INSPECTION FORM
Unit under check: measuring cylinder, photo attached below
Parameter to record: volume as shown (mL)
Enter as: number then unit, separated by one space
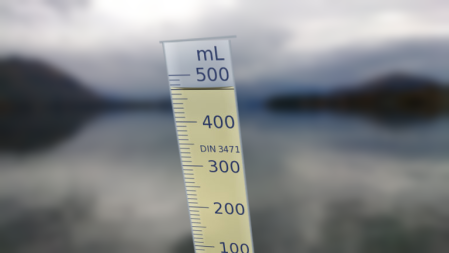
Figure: 470 mL
